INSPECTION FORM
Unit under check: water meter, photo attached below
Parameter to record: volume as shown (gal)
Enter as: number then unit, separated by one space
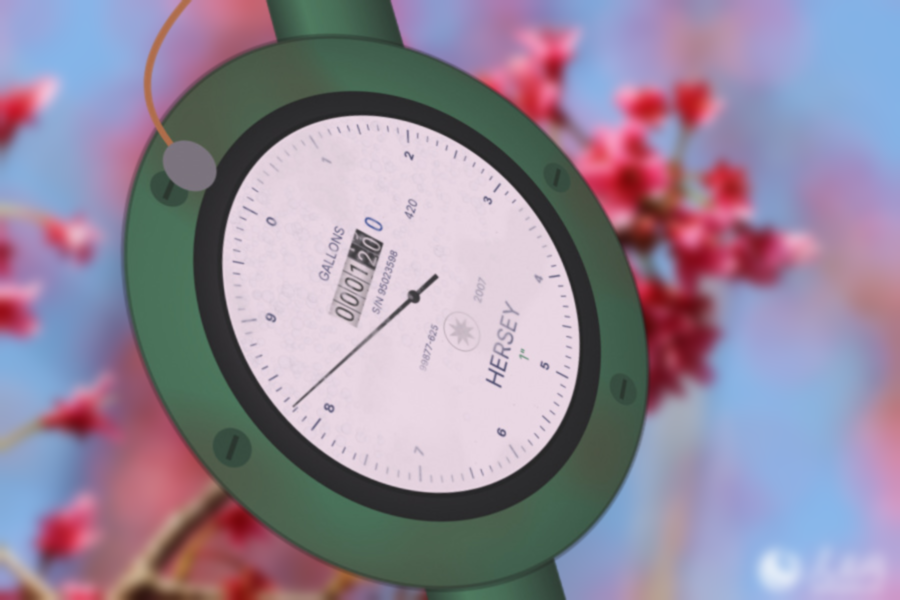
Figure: 1198.2 gal
